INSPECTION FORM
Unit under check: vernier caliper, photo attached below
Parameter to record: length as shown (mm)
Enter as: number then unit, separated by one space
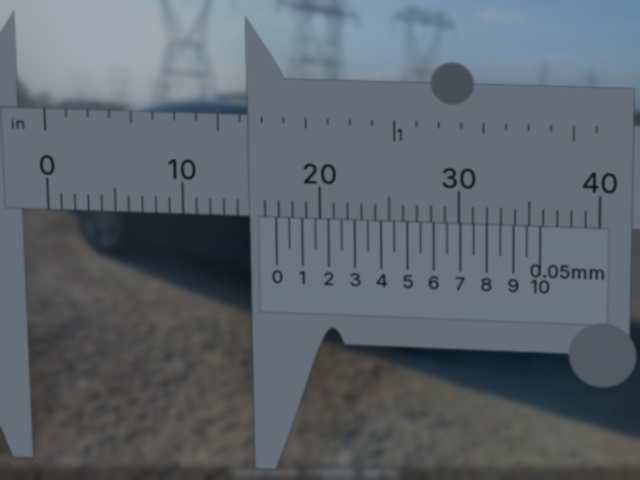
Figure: 16.8 mm
